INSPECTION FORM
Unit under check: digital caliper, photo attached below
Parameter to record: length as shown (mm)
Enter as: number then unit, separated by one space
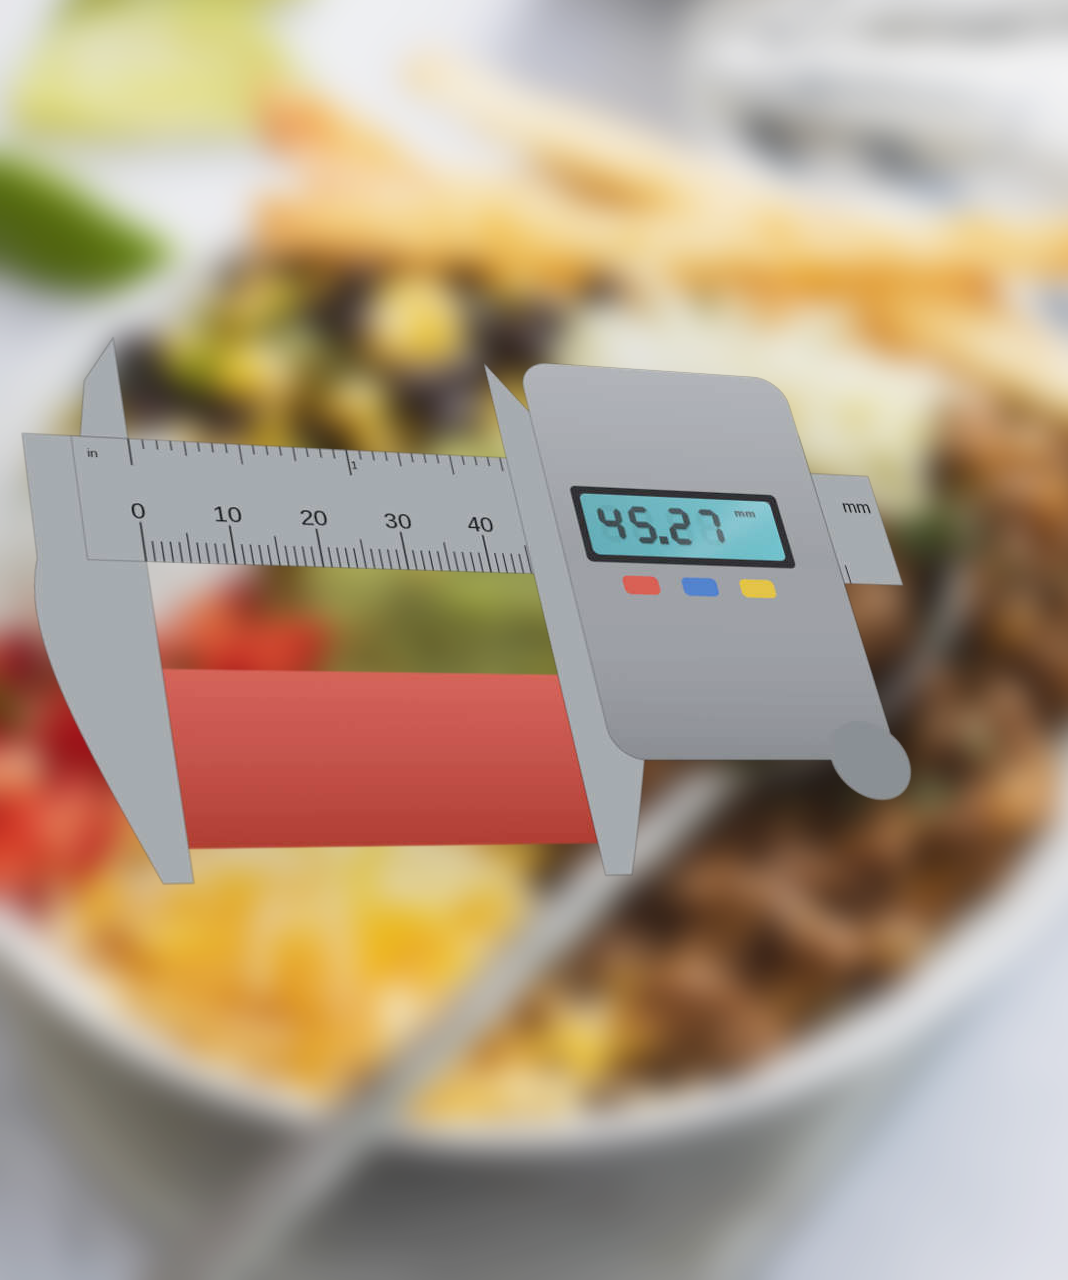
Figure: 45.27 mm
